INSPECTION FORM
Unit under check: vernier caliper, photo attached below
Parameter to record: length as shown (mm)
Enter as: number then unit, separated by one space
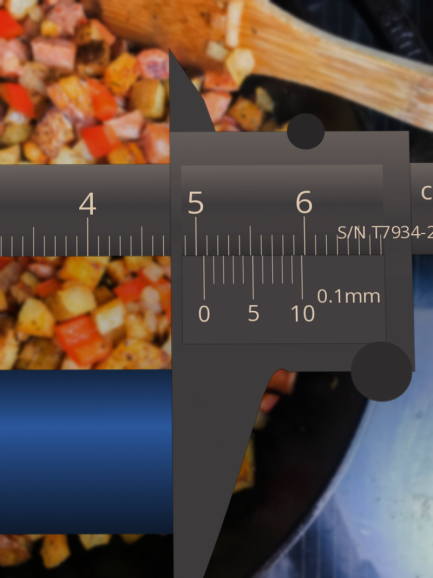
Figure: 50.7 mm
